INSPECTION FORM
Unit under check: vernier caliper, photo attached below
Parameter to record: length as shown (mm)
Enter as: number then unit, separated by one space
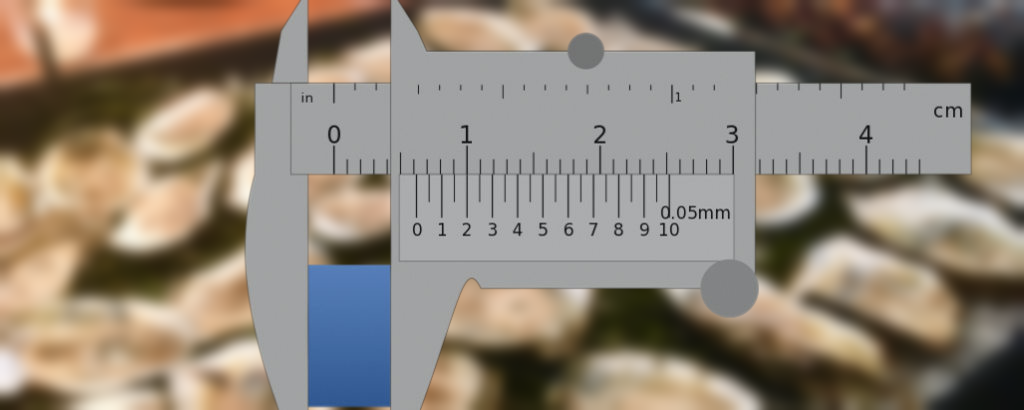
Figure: 6.2 mm
